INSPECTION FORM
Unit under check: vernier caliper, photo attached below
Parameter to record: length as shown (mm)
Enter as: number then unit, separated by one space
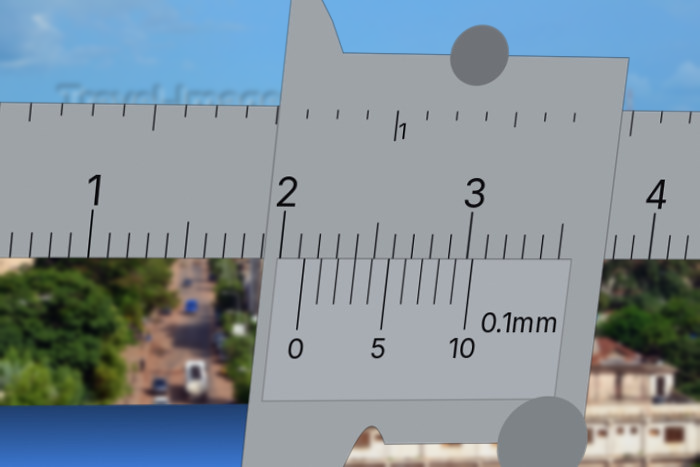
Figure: 21.3 mm
